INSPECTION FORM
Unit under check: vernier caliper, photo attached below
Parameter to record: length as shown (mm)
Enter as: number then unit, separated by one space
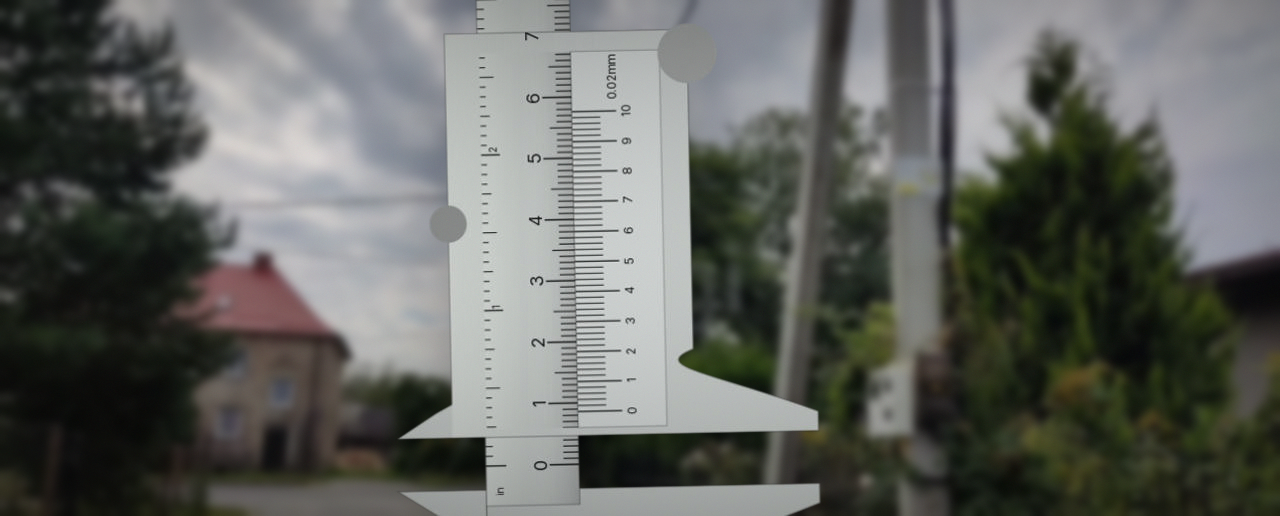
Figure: 8.6 mm
